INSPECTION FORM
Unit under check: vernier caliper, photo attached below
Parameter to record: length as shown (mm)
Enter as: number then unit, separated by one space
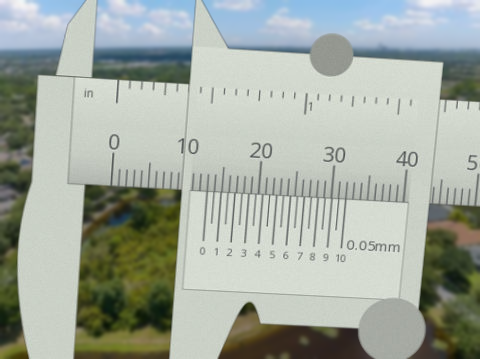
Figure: 13.0 mm
